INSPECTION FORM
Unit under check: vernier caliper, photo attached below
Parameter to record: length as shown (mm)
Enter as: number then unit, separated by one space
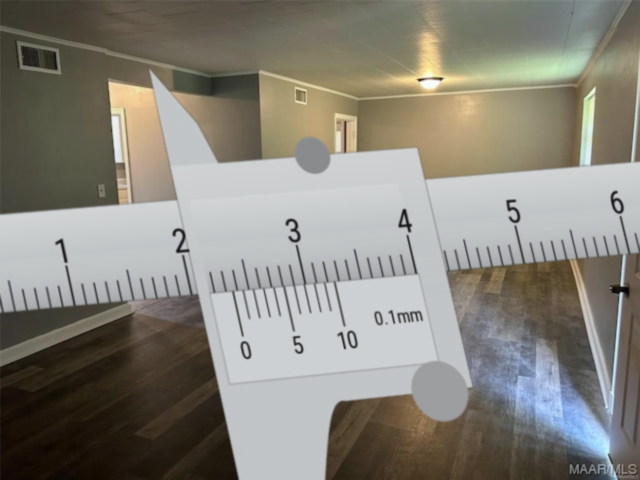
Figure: 23.6 mm
